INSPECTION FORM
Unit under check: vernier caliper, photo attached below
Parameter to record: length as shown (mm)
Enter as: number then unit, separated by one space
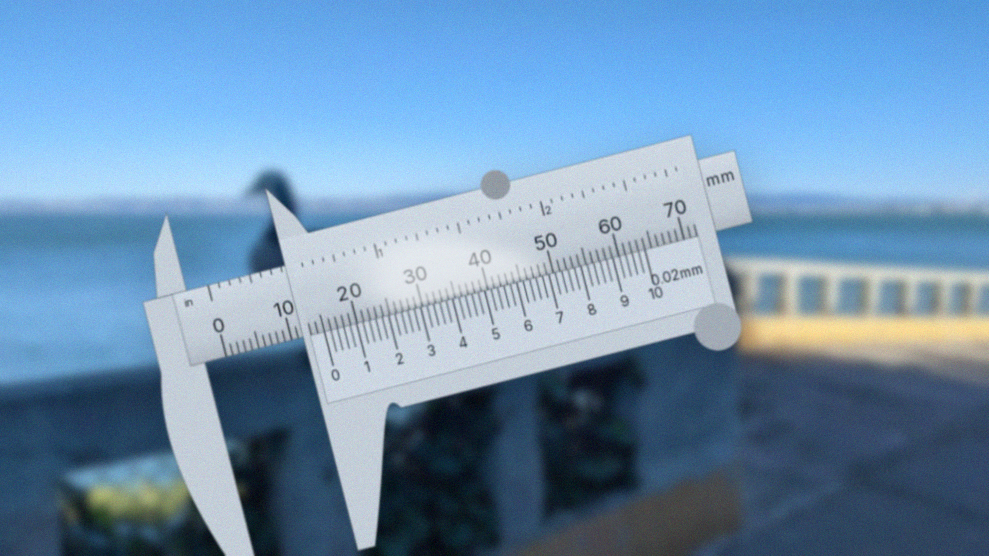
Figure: 15.0 mm
